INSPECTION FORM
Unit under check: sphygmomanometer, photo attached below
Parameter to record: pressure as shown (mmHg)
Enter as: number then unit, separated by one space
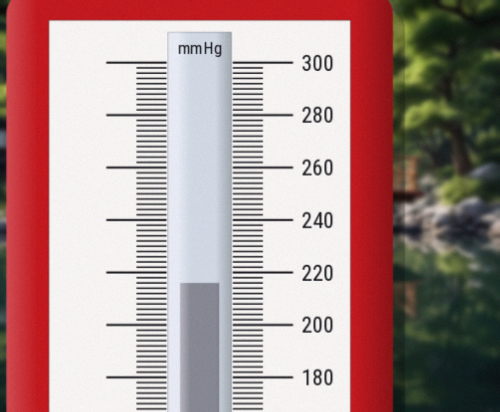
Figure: 216 mmHg
